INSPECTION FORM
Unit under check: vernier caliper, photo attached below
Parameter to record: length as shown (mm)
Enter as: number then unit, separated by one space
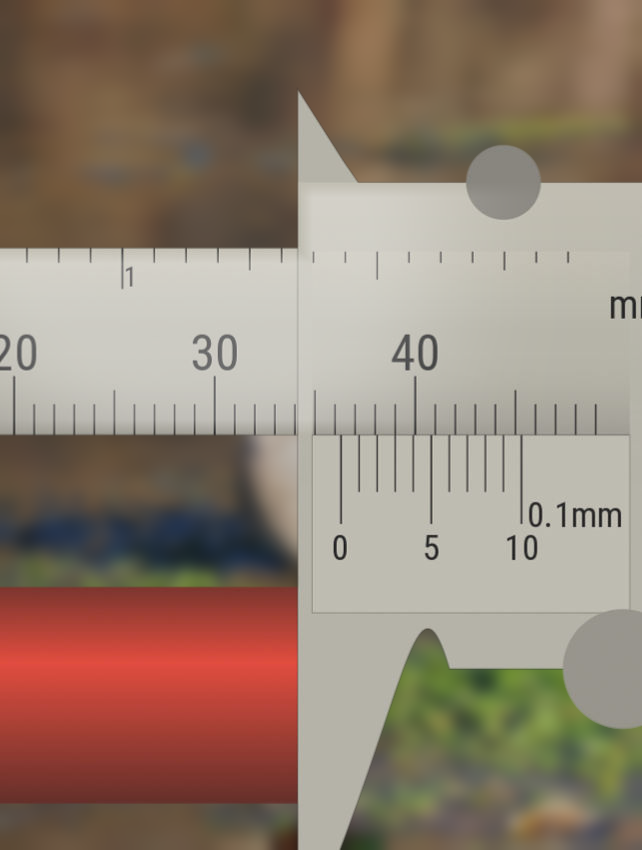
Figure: 36.3 mm
